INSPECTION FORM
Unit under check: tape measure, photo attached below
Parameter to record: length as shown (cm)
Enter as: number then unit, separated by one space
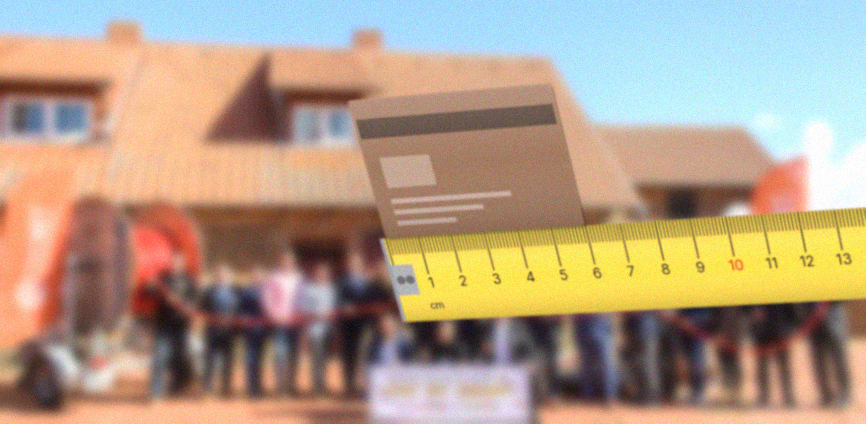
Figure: 6 cm
